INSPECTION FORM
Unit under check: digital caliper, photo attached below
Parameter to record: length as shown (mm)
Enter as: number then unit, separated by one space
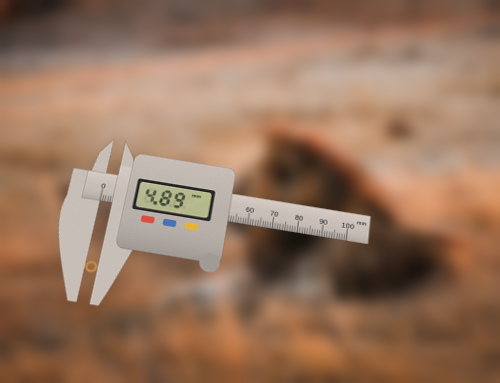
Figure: 4.89 mm
